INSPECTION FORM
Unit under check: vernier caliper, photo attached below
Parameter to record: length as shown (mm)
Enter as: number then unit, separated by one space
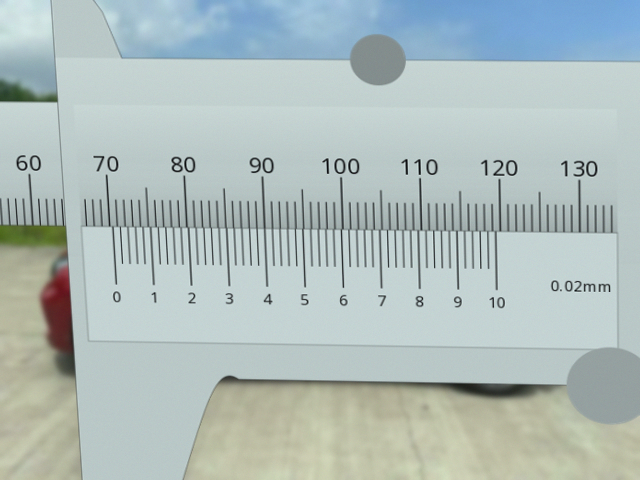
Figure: 70.4 mm
